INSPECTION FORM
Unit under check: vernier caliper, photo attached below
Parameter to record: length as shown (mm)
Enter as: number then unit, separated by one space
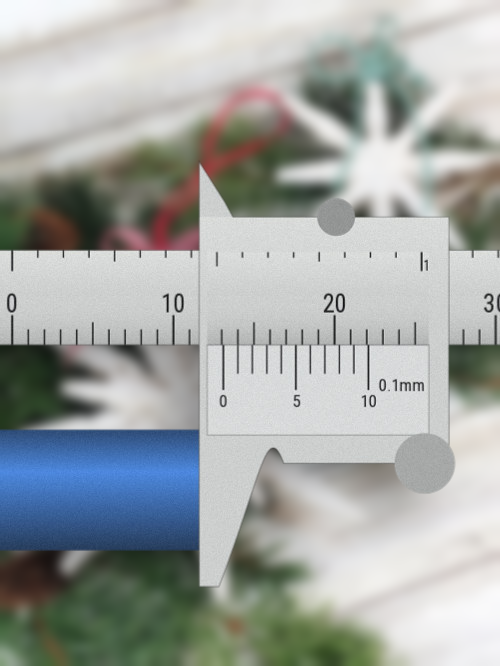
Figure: 13.1 mm
